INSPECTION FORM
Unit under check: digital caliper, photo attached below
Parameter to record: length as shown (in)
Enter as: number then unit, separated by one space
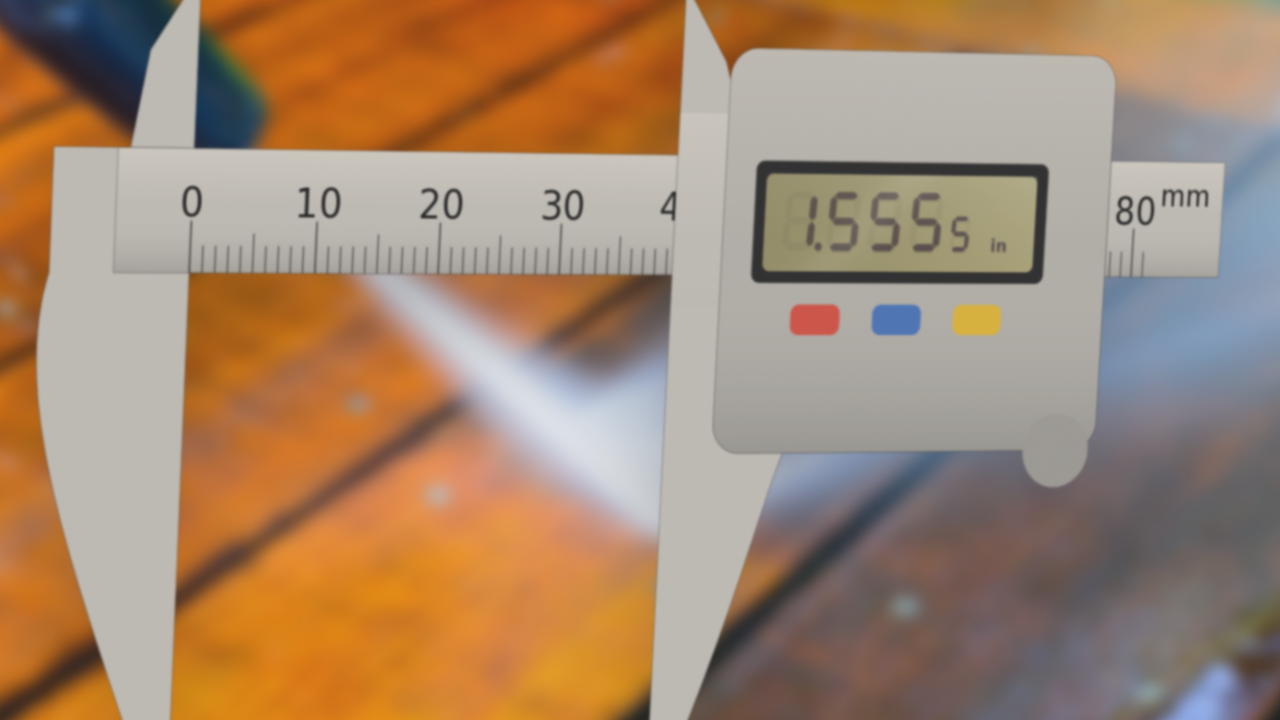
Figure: 1.5555 in
